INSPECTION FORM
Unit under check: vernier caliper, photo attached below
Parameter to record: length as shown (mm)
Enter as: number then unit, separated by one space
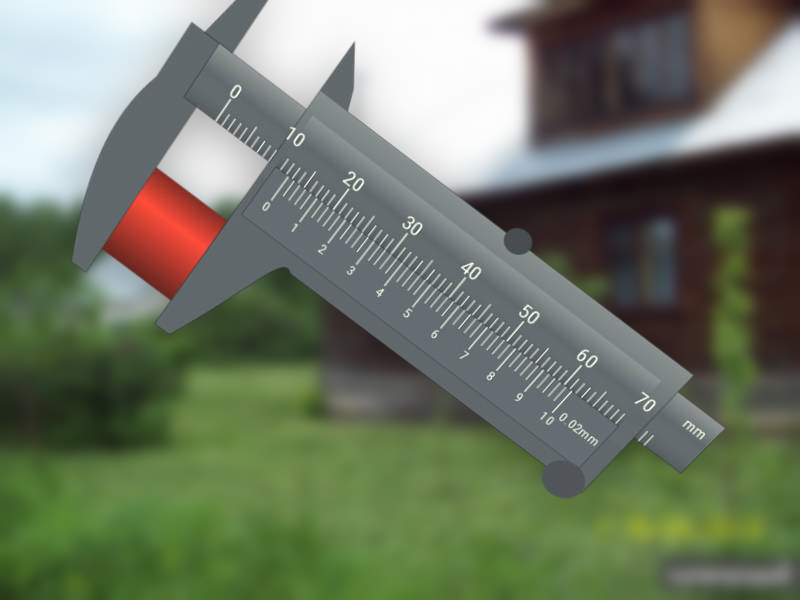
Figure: 12.4 mm
